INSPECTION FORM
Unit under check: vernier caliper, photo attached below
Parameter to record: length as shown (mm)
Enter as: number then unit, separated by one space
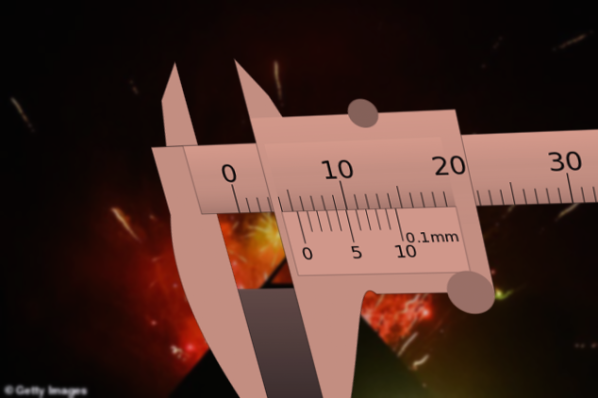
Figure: 5.4 mm
